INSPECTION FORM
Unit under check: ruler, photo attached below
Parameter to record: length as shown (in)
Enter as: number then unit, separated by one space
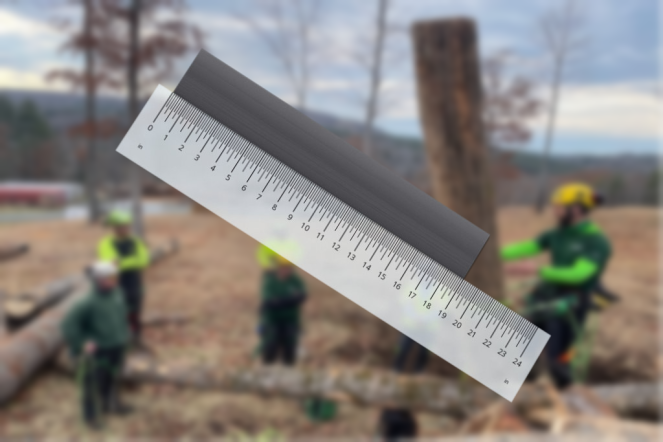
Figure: 19 in
